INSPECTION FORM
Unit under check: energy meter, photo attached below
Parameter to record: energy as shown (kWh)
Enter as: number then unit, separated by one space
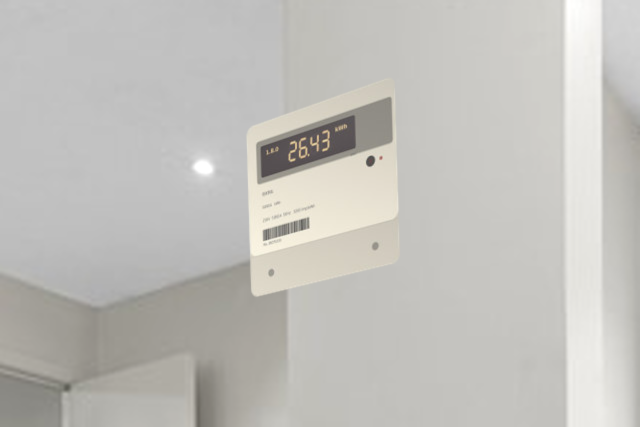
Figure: 26.43 kWh
